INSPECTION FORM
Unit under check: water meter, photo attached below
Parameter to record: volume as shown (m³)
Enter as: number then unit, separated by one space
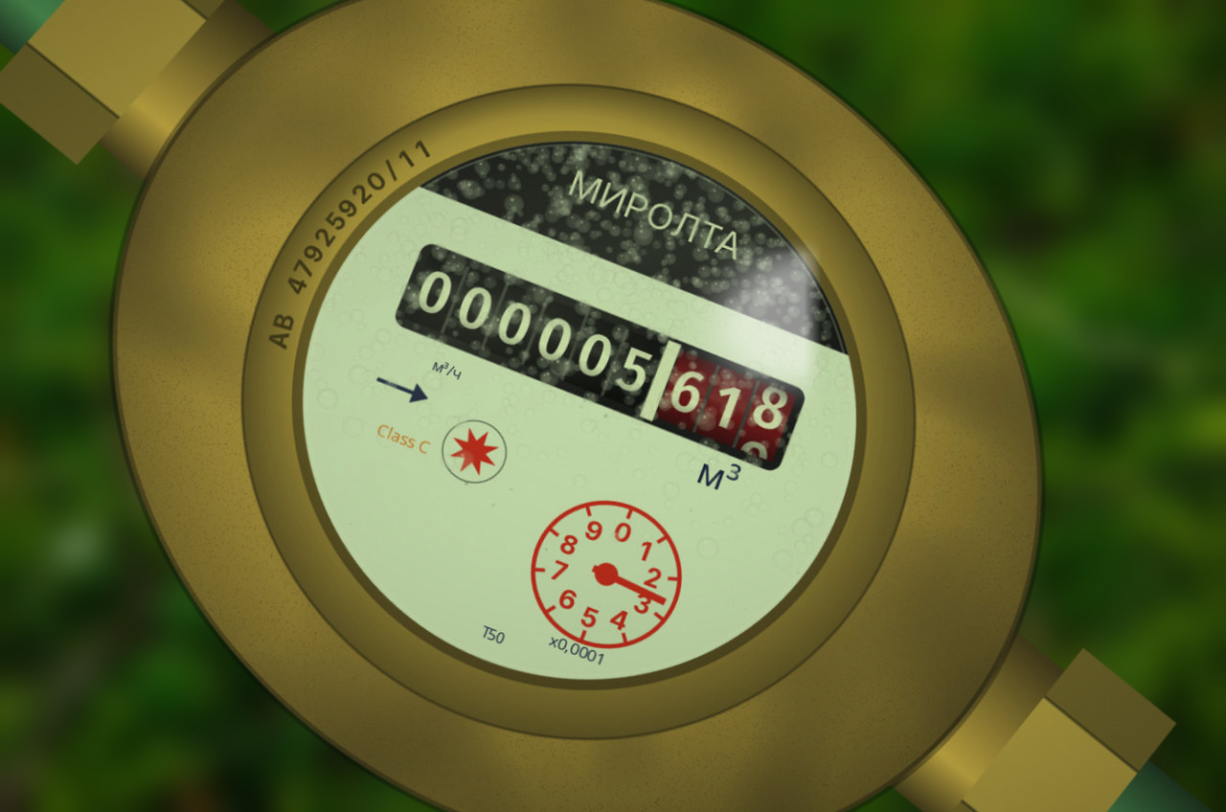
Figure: 5.6182 m³
